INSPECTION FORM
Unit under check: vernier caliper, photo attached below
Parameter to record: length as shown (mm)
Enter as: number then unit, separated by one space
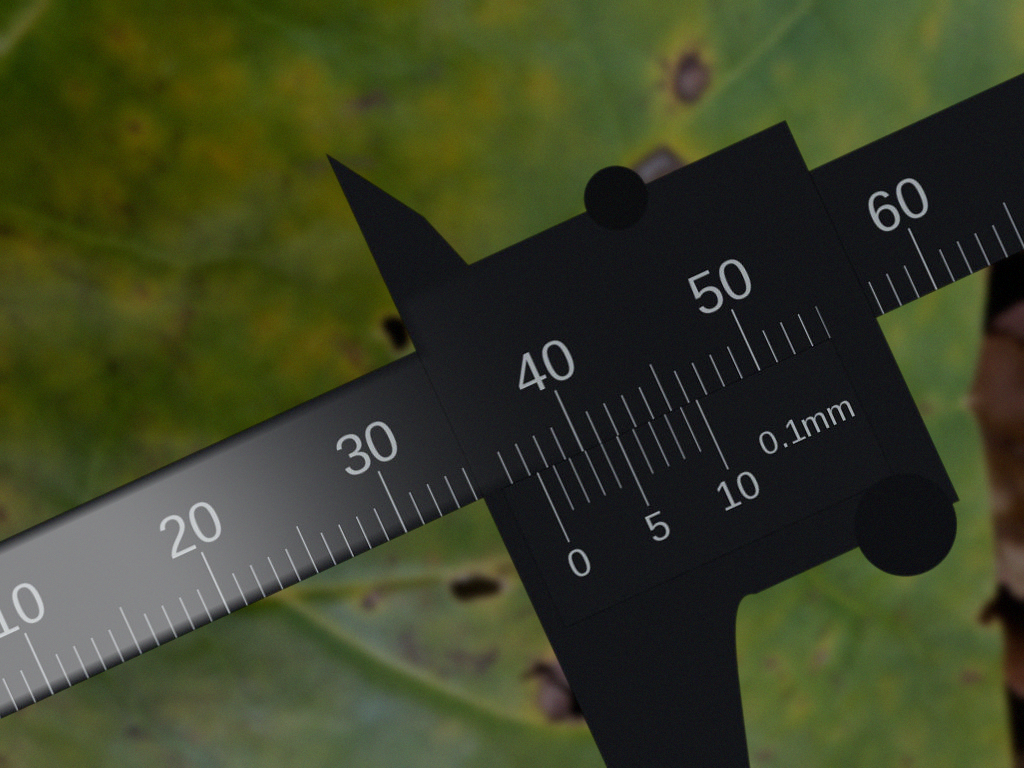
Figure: 37.4 mm
